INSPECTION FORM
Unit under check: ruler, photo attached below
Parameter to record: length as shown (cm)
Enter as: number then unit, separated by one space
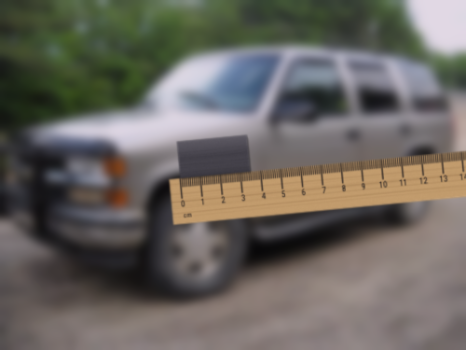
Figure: 3.5 cm
